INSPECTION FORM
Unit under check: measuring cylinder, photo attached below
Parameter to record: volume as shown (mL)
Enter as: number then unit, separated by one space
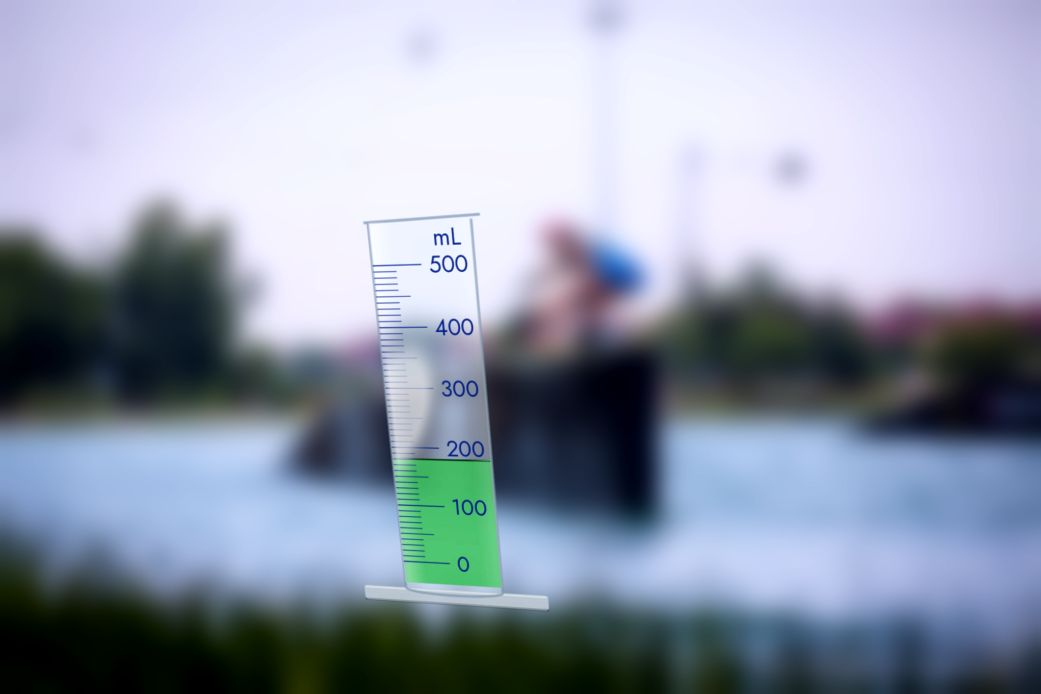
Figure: 180 mL
